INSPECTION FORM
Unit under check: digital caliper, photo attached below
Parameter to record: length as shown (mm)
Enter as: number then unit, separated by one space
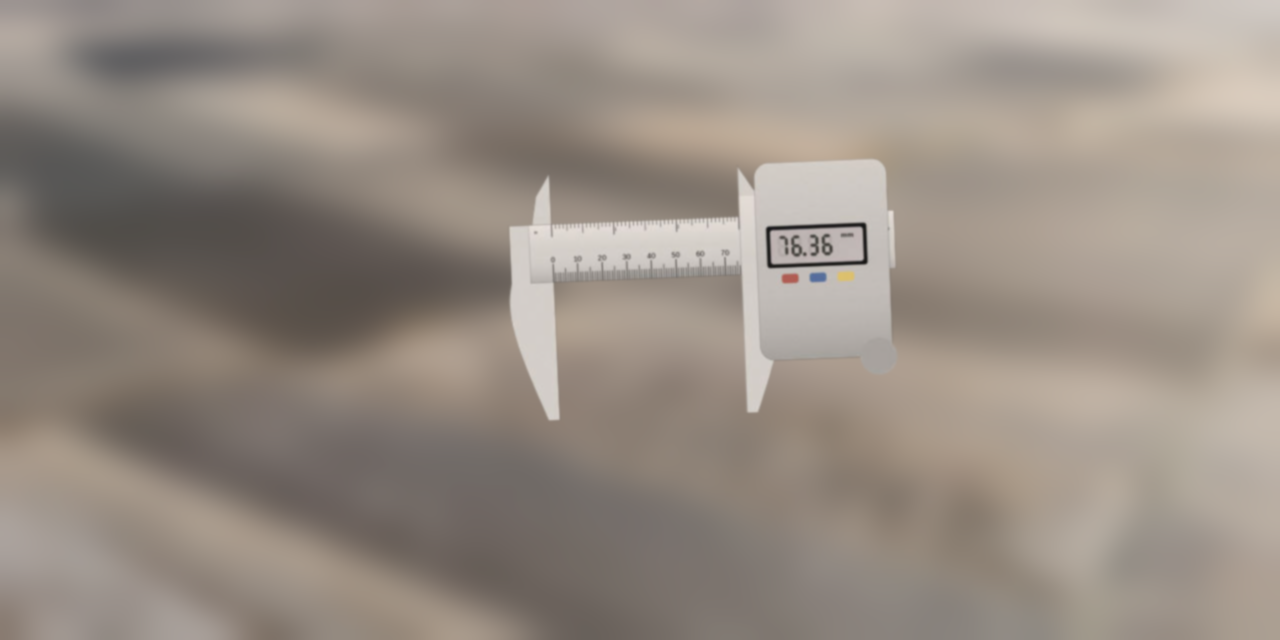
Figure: 76.36 mm
